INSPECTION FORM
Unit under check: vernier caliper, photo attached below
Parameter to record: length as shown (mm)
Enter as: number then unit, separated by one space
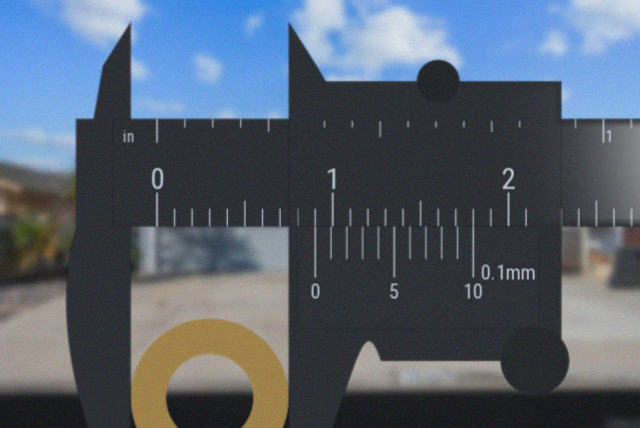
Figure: 9.0 mm
